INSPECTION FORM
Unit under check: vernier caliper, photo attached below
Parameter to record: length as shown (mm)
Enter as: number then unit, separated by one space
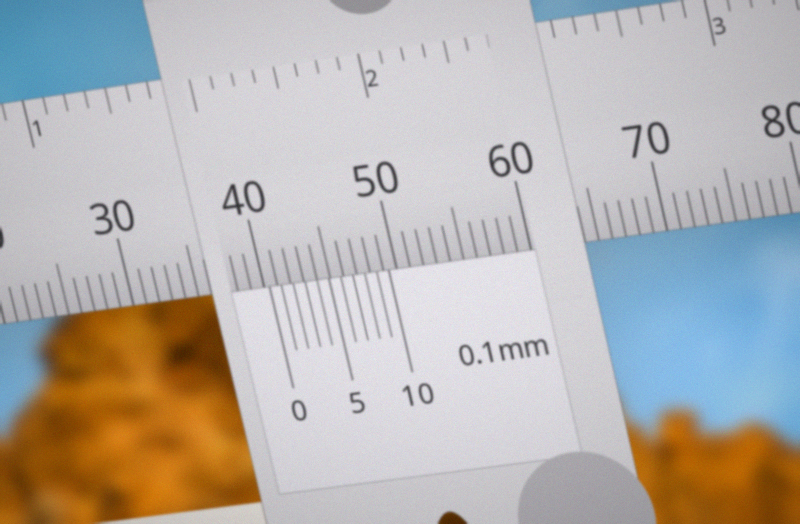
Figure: 40.4 mm
